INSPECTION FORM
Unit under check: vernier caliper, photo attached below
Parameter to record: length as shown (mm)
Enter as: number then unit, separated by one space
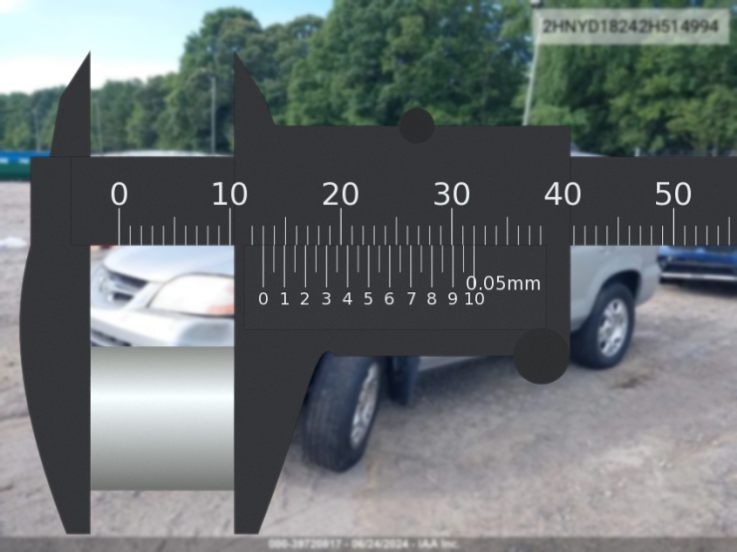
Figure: 13.0 mm
